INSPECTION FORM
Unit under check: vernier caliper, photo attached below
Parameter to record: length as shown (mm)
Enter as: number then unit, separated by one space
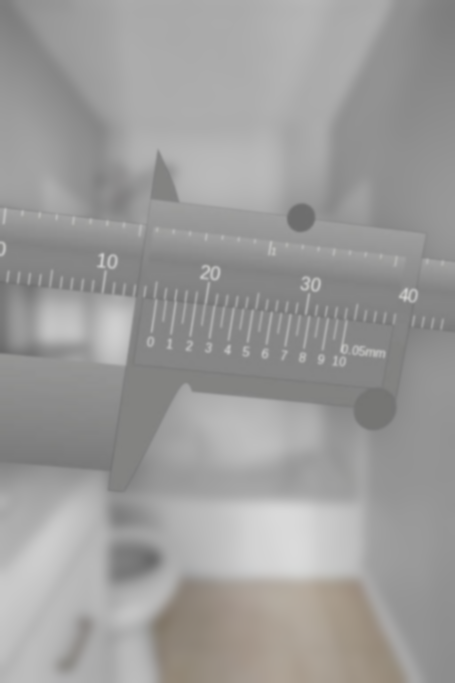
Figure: 15.2 mm
